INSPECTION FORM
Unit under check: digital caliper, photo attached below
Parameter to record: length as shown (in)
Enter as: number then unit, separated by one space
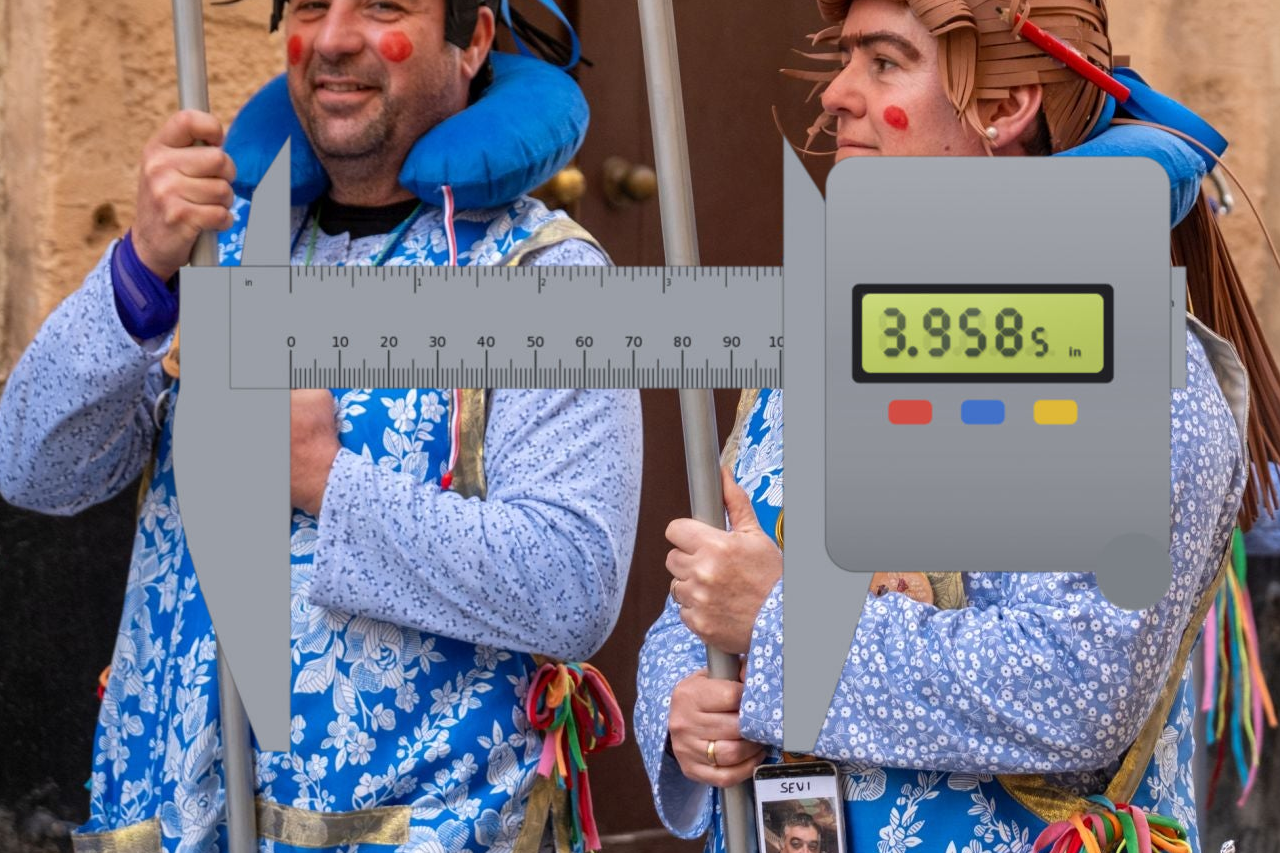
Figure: 3.9585 in
